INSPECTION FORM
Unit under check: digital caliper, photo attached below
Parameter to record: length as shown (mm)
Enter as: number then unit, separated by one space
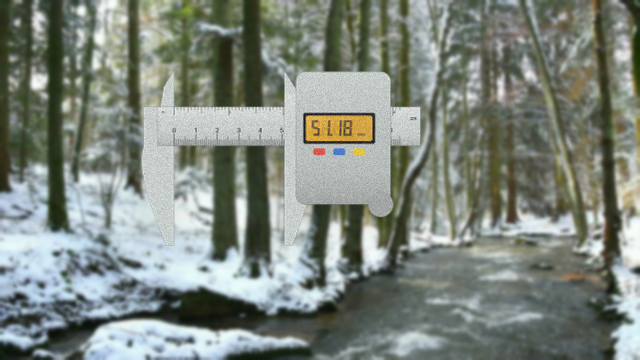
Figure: 51.18 mm
